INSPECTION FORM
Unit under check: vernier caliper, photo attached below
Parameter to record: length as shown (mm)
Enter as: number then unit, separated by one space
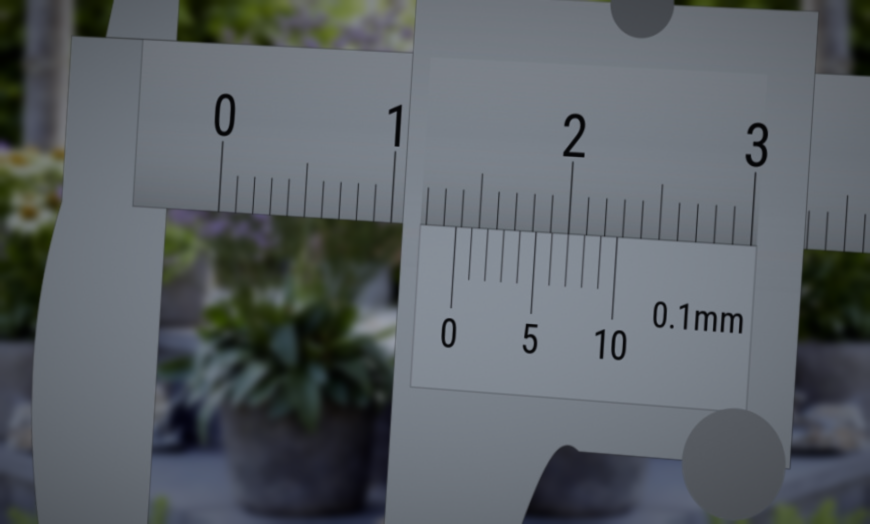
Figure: 13.7 mm
